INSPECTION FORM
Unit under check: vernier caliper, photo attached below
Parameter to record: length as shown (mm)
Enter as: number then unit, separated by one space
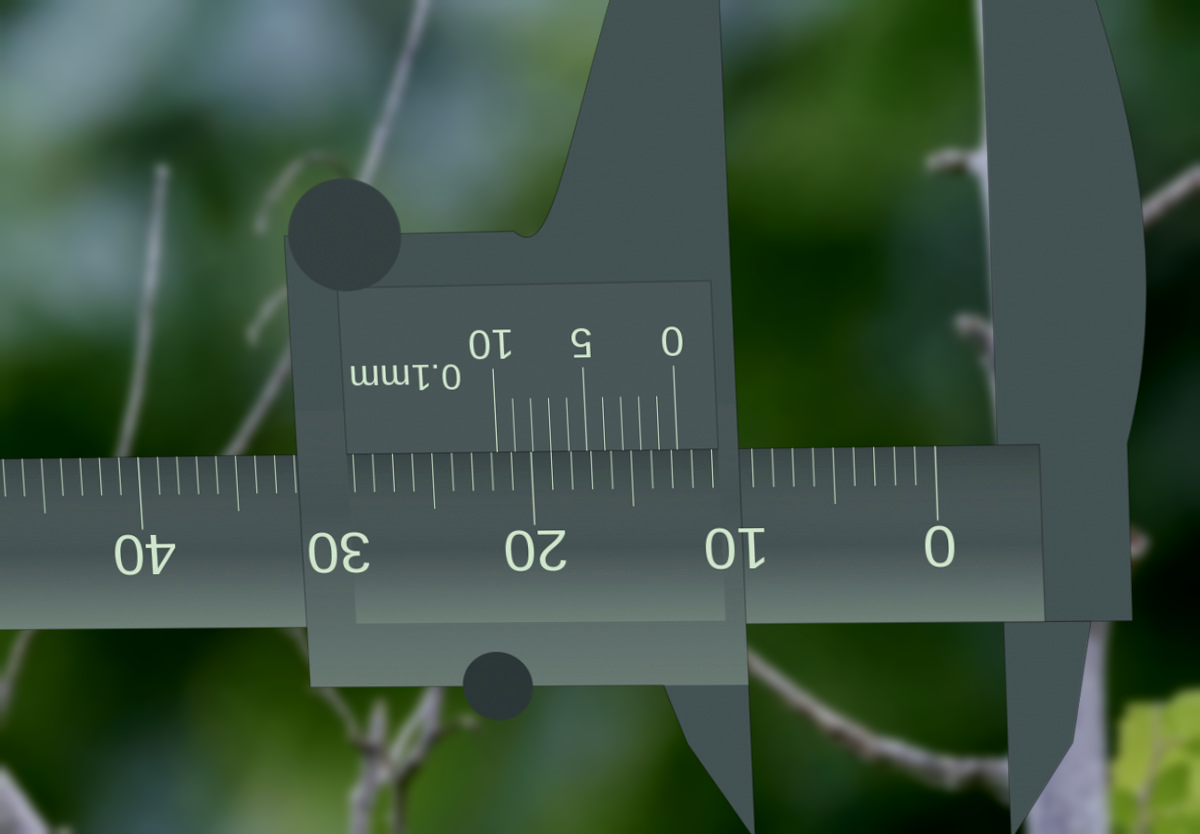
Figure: 12.7 mm
